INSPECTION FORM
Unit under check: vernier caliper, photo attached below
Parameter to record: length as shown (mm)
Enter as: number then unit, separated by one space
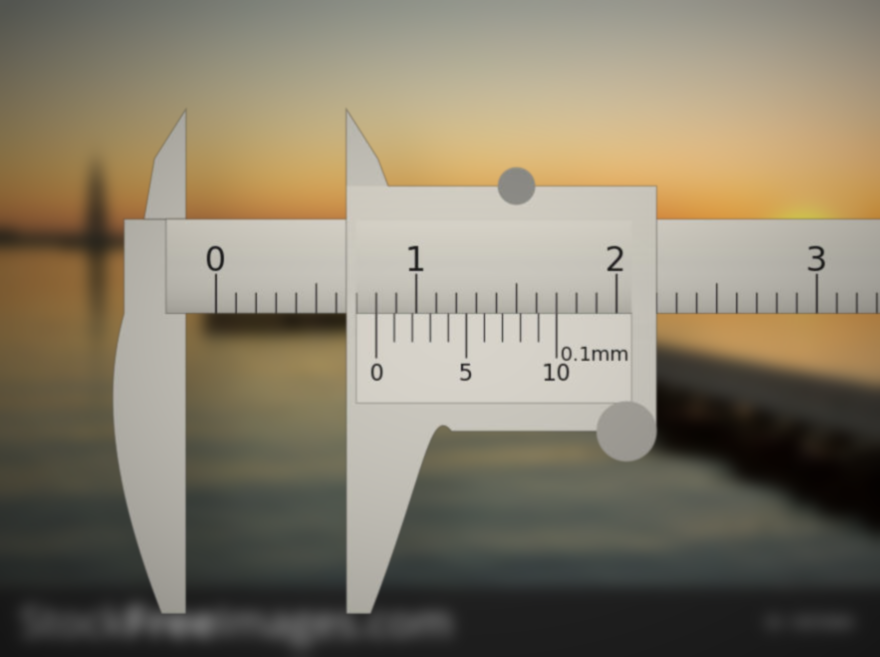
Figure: 8.0 mm
